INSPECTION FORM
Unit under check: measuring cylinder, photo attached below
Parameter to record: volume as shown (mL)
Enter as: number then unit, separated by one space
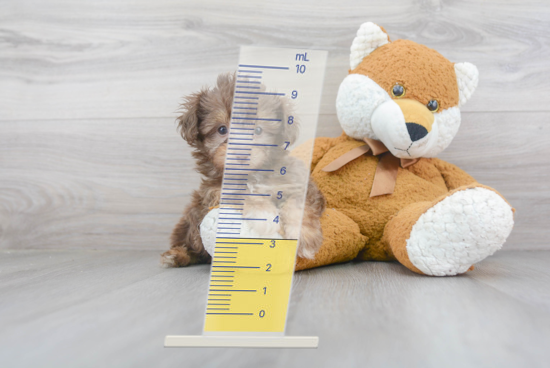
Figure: 3.2 mL
